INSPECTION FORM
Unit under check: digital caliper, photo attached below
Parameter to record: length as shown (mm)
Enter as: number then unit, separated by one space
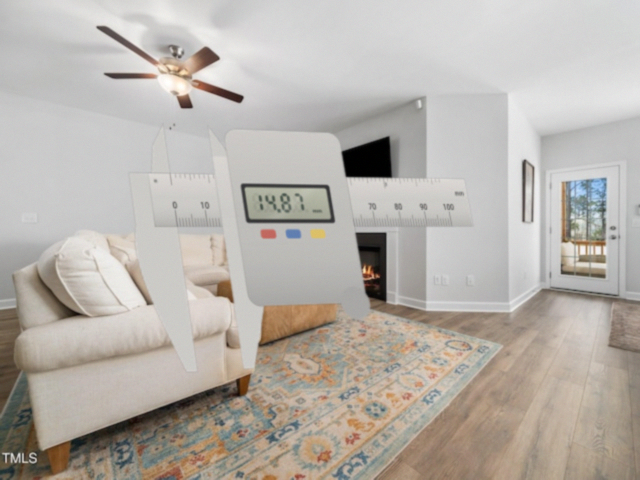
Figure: 14.87 mm
